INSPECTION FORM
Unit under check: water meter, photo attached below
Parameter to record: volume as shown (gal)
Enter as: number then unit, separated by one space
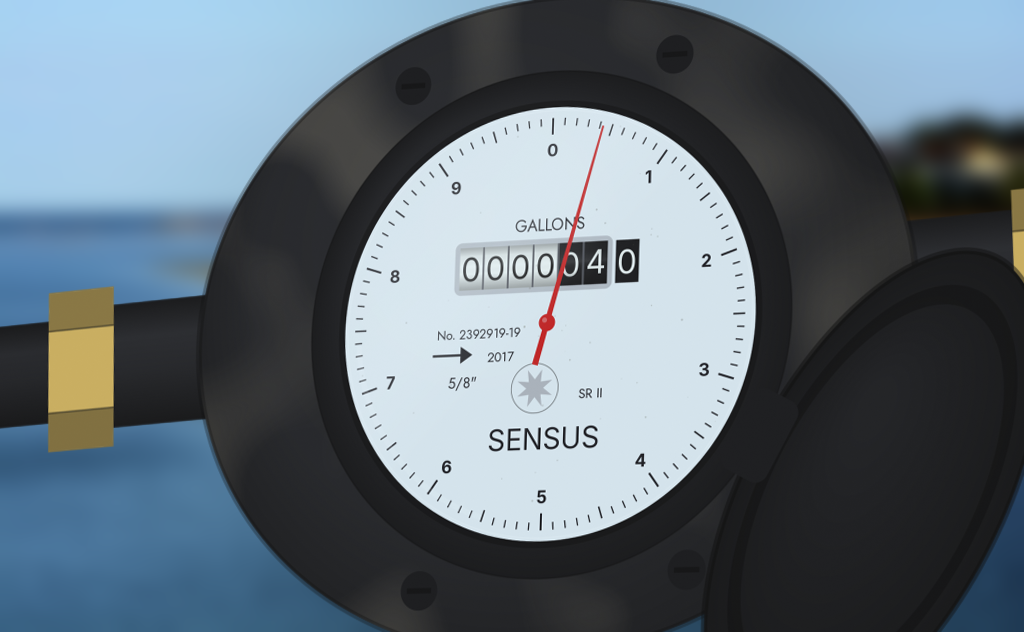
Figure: 40.4 gal
